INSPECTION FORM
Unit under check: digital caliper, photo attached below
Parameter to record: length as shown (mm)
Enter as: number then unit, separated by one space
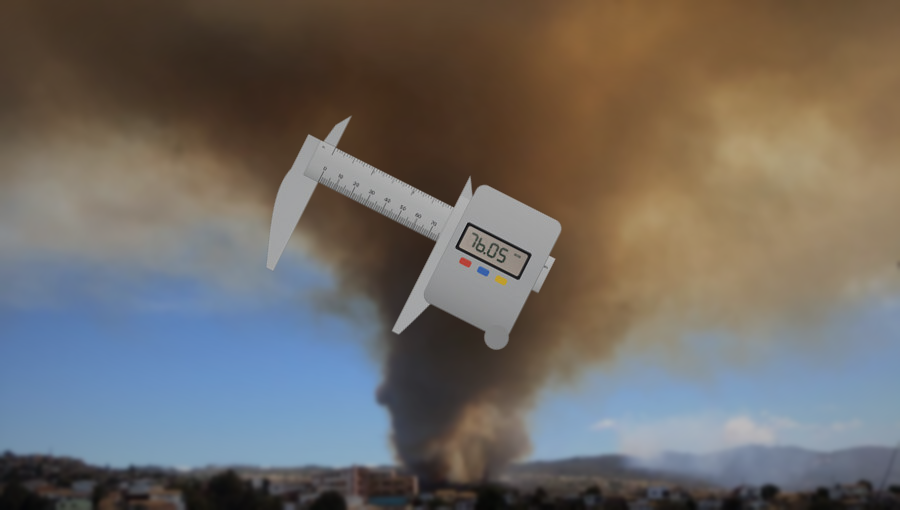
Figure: 76.05 mm
